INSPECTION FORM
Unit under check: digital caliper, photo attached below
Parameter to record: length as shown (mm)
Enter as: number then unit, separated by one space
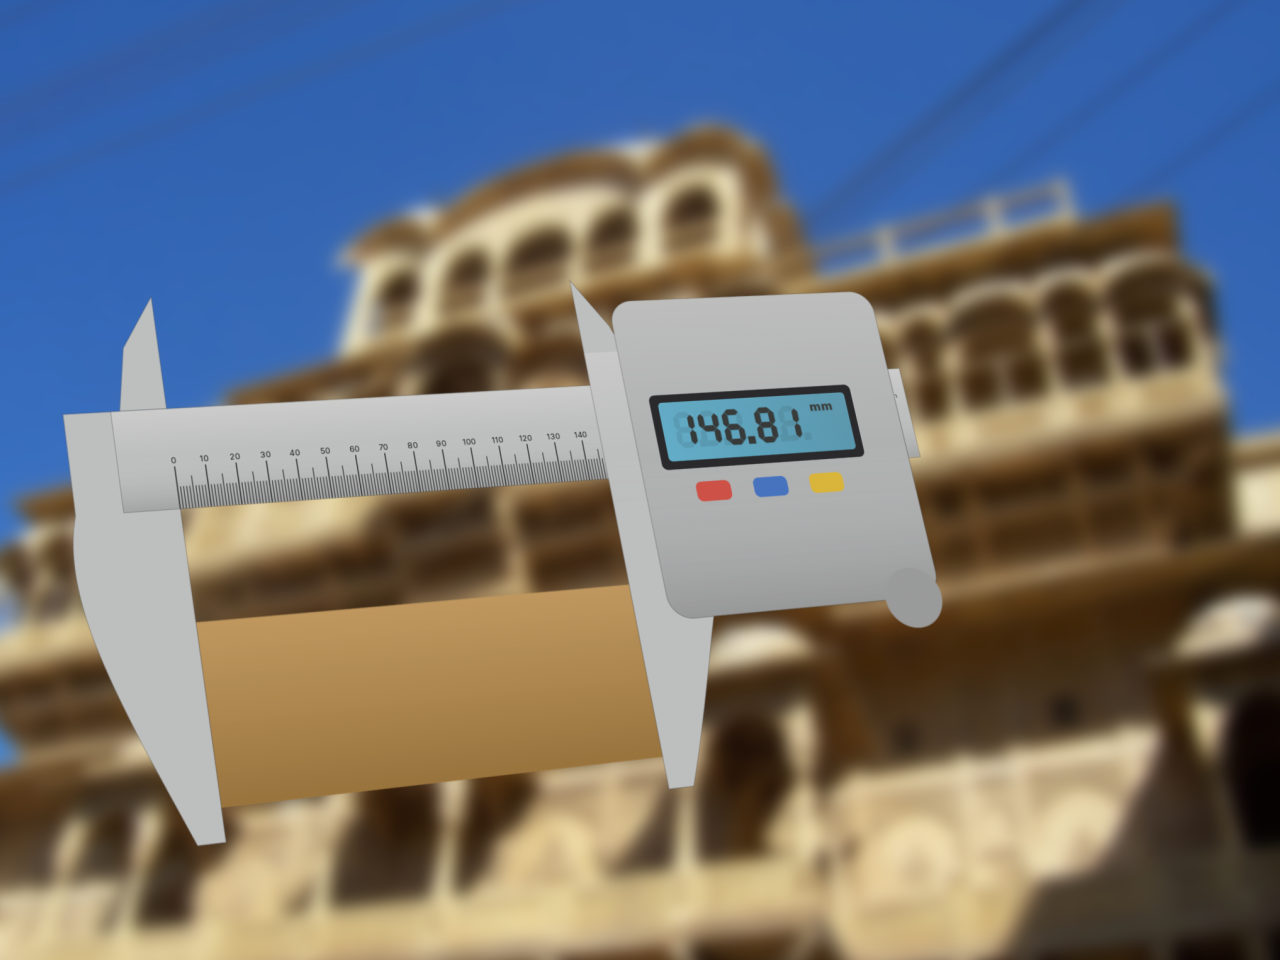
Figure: 146.81 mm
